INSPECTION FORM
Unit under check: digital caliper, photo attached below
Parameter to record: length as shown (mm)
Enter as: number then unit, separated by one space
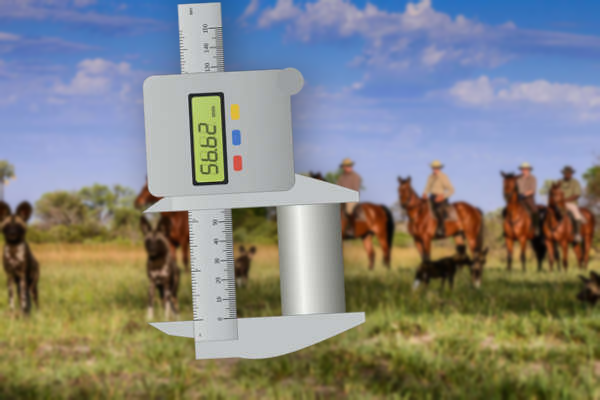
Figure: 56.62 mm
